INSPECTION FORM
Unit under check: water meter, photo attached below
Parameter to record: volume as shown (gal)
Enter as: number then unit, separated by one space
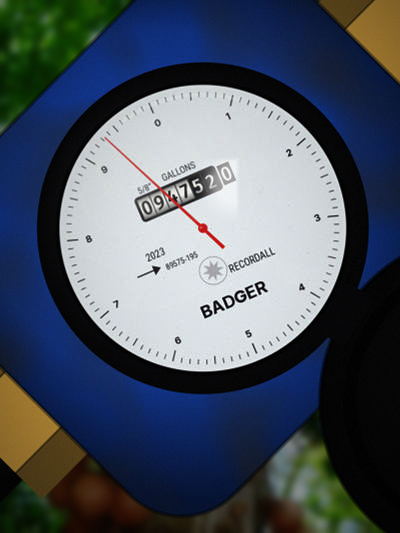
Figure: 947519.3 gal
